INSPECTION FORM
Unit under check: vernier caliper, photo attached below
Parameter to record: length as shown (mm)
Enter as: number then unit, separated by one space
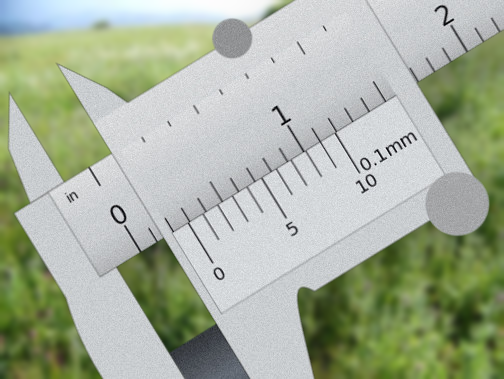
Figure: 2.9 mm
